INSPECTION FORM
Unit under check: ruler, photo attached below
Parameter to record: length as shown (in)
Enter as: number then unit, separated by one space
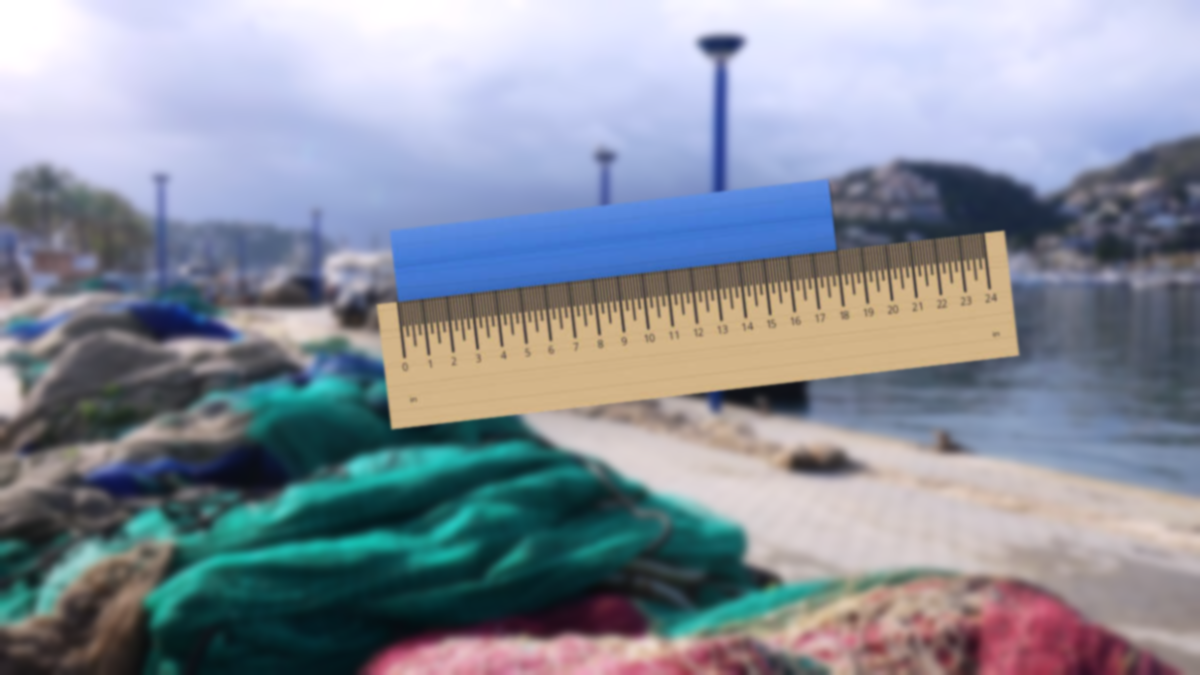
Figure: 18 in
